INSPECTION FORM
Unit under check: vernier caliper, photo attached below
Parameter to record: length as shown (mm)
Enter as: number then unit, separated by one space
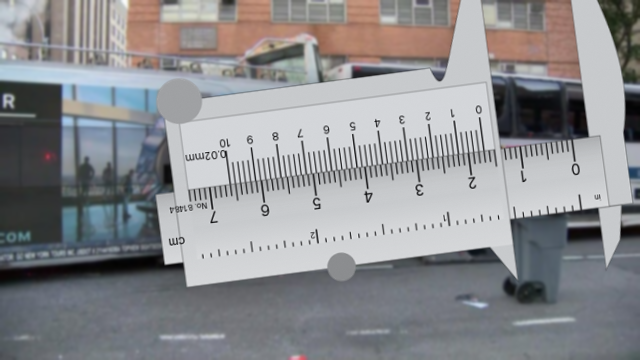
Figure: 17.0 mm
